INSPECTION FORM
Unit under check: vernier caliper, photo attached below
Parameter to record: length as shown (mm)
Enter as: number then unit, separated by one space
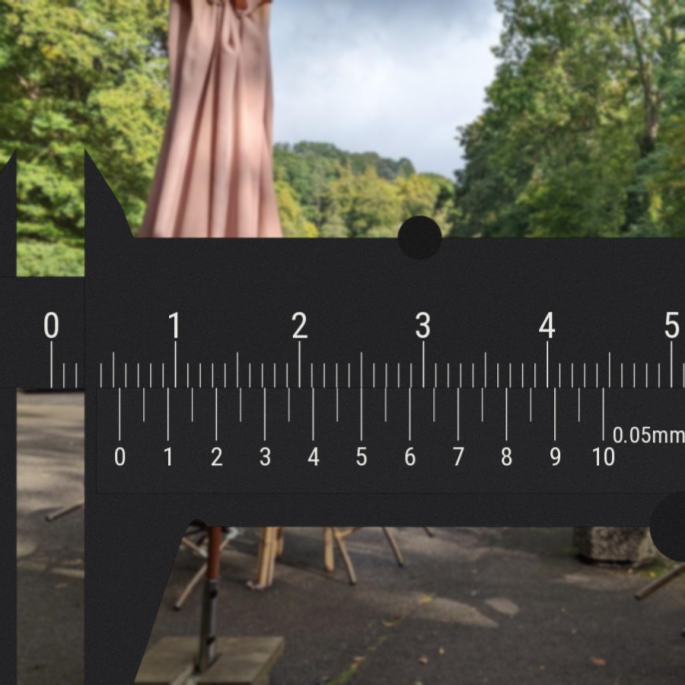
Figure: 5.5 mm
